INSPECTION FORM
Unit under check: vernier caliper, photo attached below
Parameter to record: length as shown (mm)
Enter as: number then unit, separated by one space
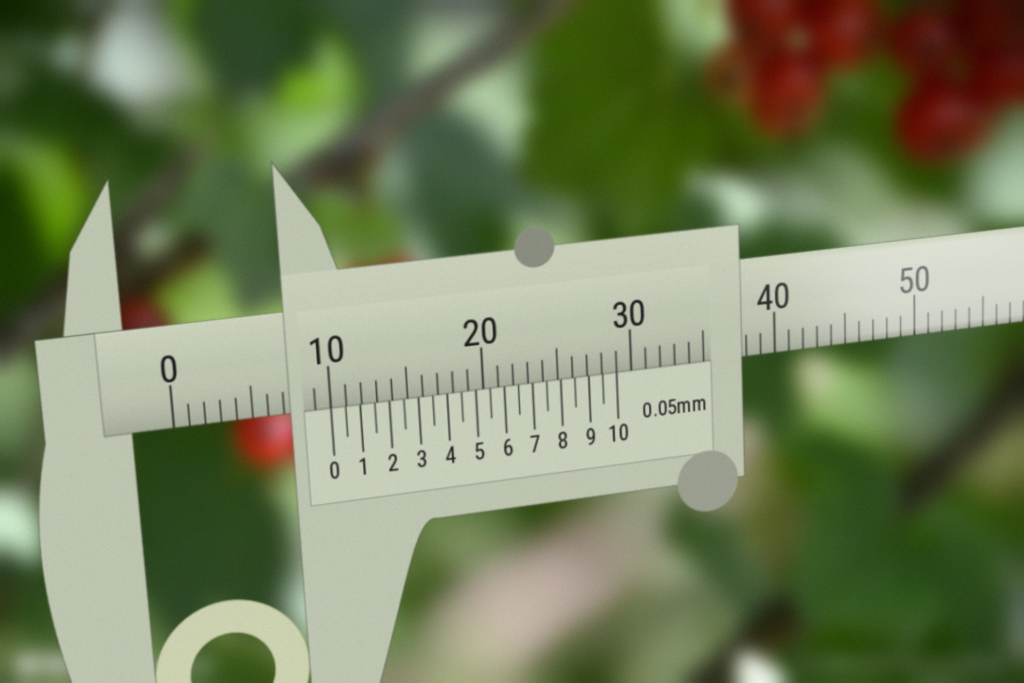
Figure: 10.0 mm
